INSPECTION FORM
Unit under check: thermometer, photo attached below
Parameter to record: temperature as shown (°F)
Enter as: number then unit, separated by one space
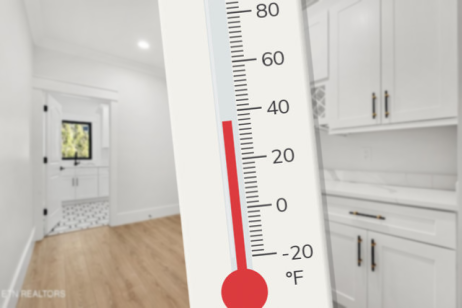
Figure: 36 °F
